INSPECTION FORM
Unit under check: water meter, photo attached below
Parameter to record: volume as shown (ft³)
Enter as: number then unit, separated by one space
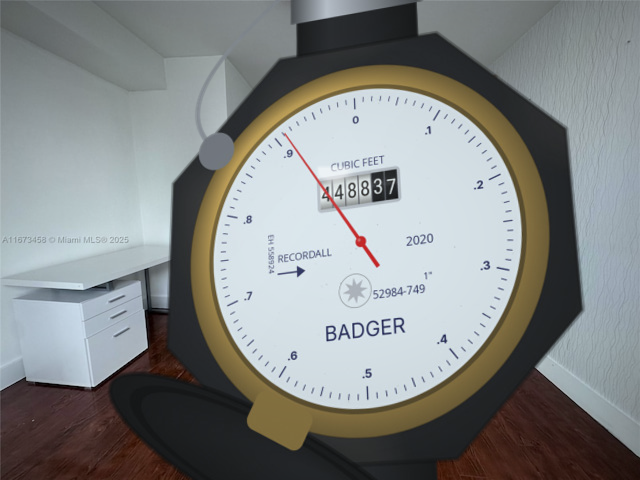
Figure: 448836.91 ft³
